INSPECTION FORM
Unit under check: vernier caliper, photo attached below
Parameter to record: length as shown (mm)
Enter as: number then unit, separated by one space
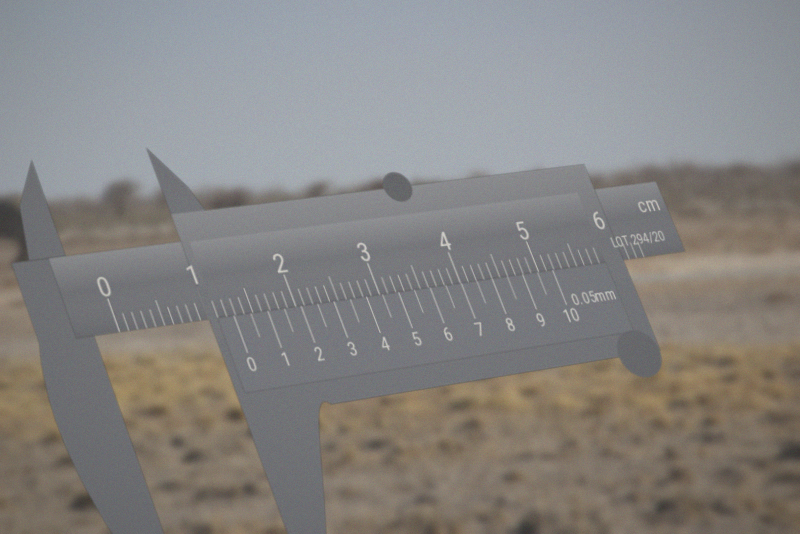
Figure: 12.8 mm
